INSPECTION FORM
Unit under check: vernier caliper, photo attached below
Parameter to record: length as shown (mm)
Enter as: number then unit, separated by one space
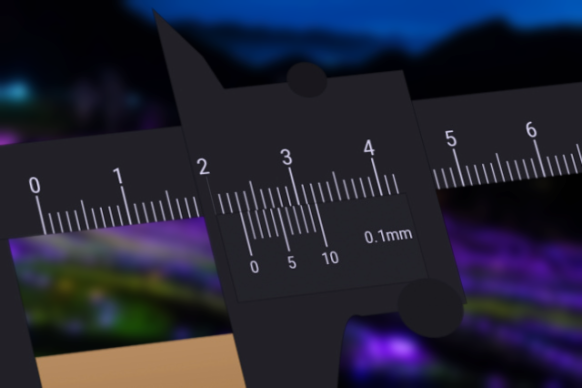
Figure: 23.0 mm
